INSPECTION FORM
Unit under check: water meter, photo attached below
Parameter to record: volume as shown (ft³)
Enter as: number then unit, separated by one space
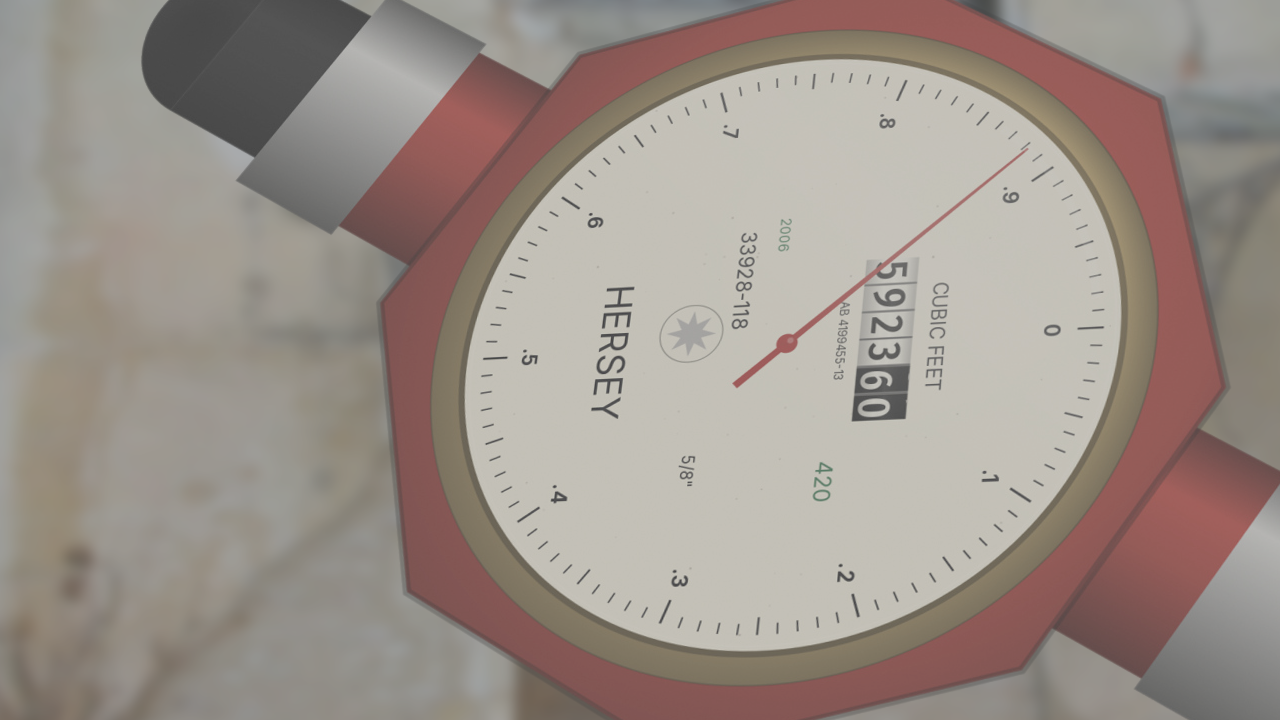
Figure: 592359.88 ft³
